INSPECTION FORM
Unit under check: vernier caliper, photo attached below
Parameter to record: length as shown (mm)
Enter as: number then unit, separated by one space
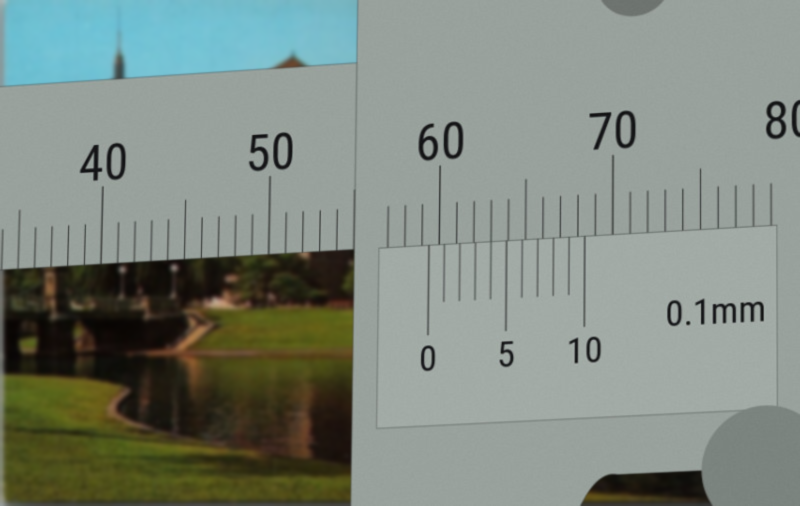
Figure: 59.4 mm
